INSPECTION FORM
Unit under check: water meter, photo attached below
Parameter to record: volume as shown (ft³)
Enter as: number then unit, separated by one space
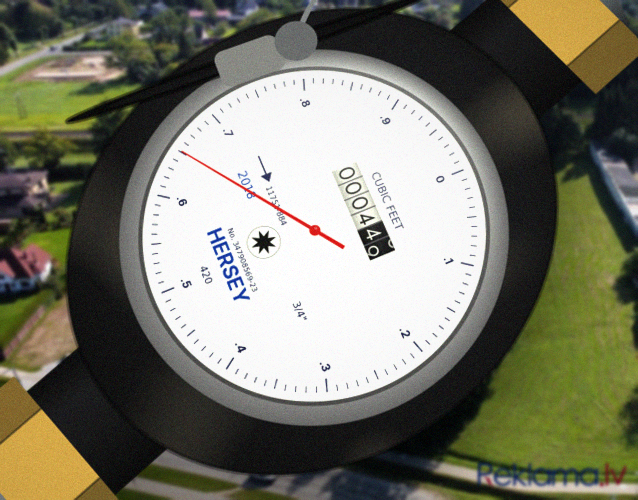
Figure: 448.65 ft³
